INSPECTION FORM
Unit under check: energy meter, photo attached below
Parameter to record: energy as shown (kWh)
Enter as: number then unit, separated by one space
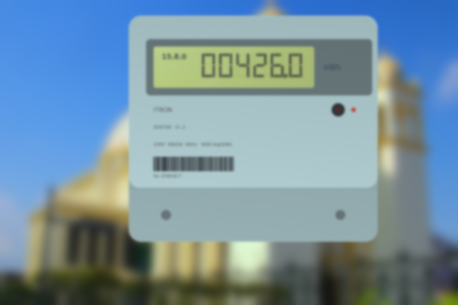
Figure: 426.0 kWh
